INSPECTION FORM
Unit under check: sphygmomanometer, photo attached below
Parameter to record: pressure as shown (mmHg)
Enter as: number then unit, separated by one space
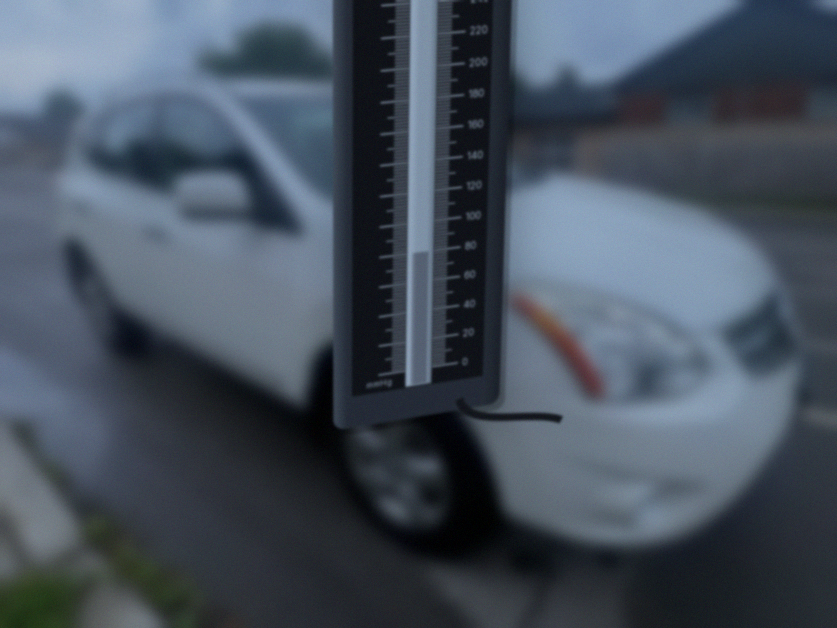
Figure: 80 mmHg
